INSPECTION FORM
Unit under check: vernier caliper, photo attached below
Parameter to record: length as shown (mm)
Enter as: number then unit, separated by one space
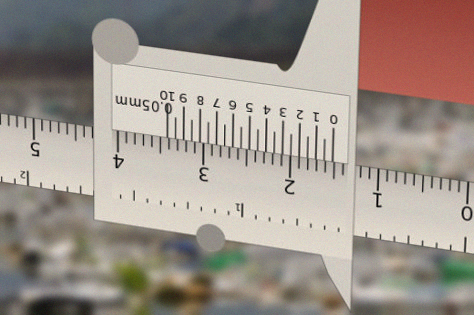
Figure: 15.2 mm
